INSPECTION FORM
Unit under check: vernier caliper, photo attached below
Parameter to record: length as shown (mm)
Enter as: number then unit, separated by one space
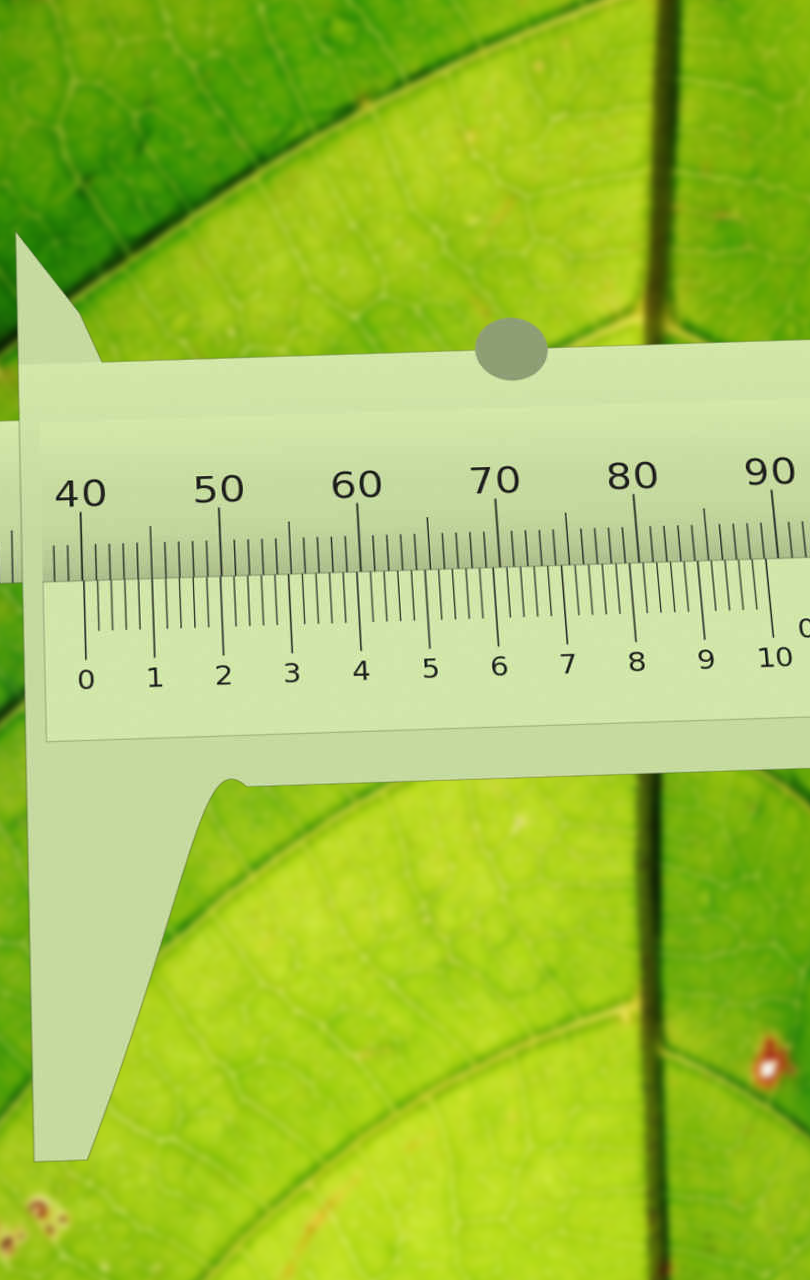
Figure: 40.1 mm
